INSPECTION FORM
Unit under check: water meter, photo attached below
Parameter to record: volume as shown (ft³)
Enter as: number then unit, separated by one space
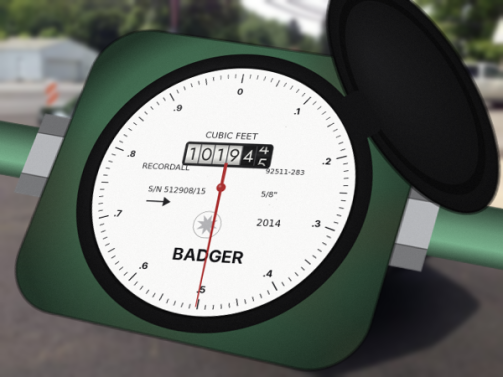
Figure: 101944.50 ft³
